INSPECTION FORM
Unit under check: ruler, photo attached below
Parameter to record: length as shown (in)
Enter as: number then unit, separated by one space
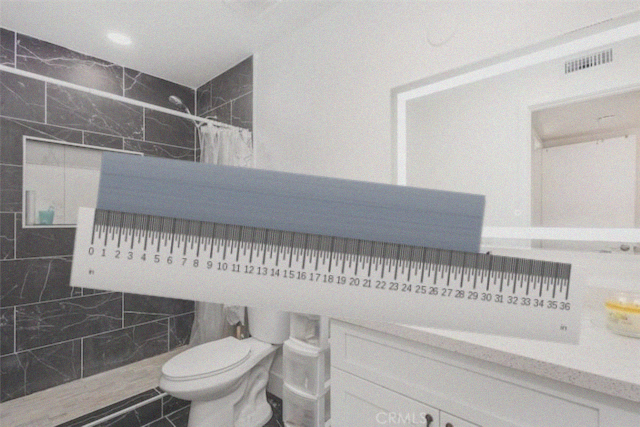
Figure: 29 in
